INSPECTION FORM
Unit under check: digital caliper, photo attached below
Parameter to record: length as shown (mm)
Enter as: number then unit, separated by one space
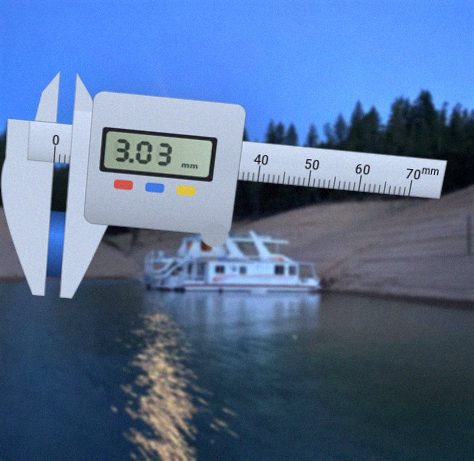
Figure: 3.03 mm
